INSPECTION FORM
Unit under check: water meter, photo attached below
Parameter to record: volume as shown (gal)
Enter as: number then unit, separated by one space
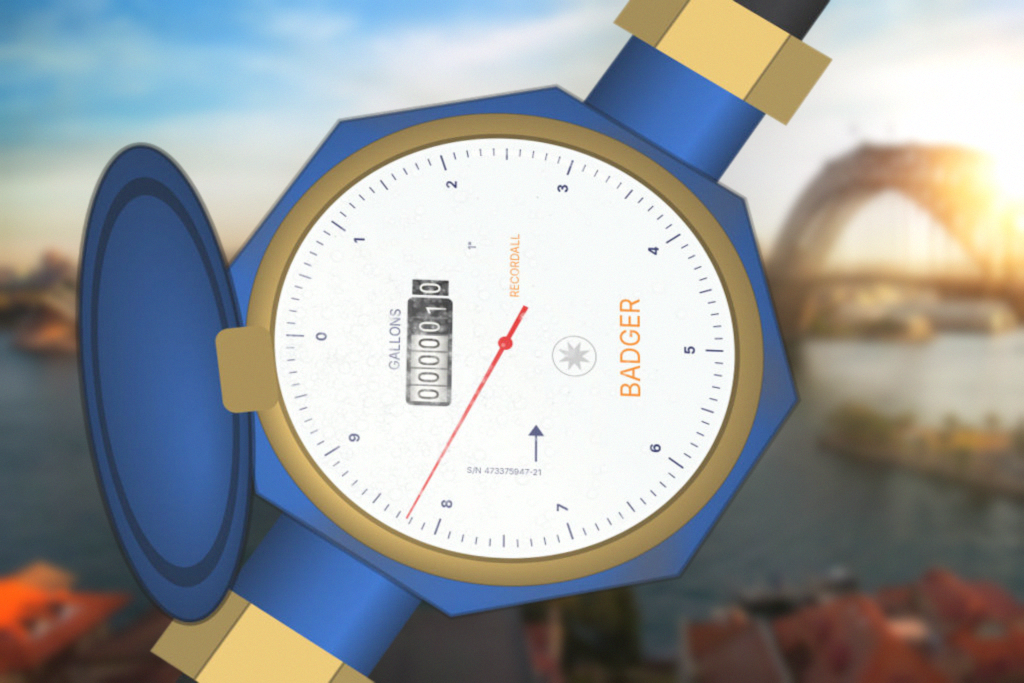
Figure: 8.2 gal
